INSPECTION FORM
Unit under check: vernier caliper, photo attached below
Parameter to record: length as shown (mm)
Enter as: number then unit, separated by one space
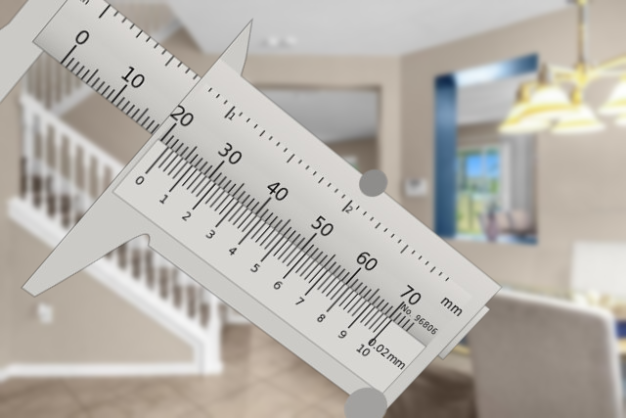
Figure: 21.6 mm
